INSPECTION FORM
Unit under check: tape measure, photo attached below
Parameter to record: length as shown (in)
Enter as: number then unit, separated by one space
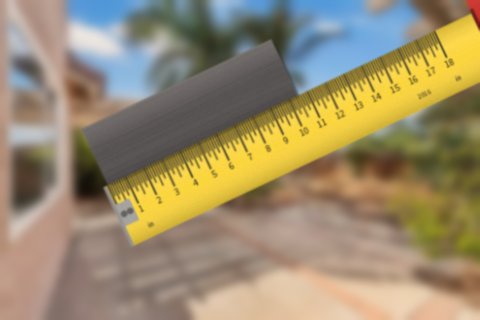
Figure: 10.5 in
